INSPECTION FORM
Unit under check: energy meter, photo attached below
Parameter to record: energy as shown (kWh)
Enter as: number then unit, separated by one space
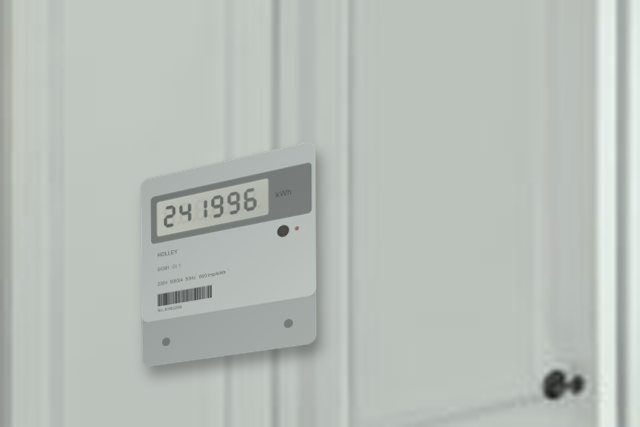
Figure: 241996 kWh
